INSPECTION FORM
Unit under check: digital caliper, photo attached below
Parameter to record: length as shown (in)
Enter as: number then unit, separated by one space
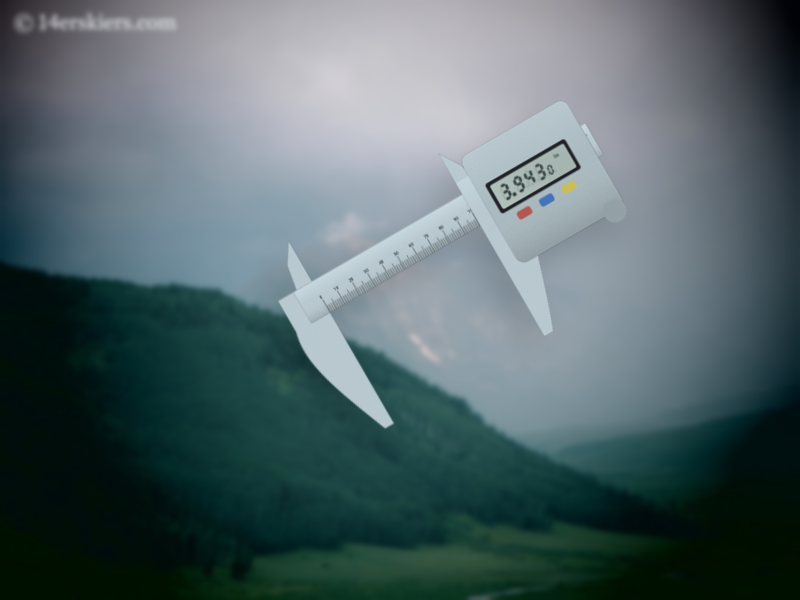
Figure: 3.9430 in
